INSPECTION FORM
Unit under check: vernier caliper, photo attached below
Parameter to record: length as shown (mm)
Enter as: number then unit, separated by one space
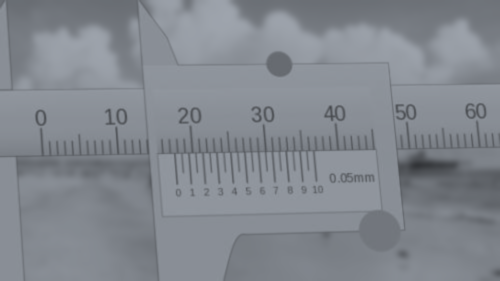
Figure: 17.6 mm
